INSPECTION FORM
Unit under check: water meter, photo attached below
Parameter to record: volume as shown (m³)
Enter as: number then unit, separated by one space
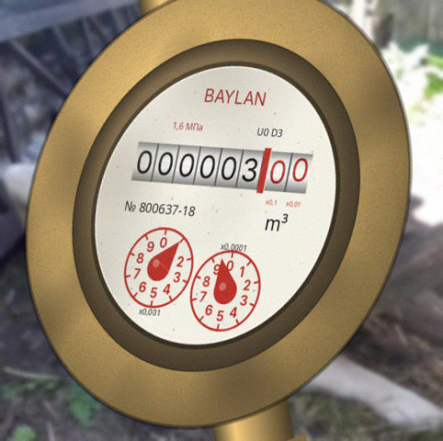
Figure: 3.0009 m³
